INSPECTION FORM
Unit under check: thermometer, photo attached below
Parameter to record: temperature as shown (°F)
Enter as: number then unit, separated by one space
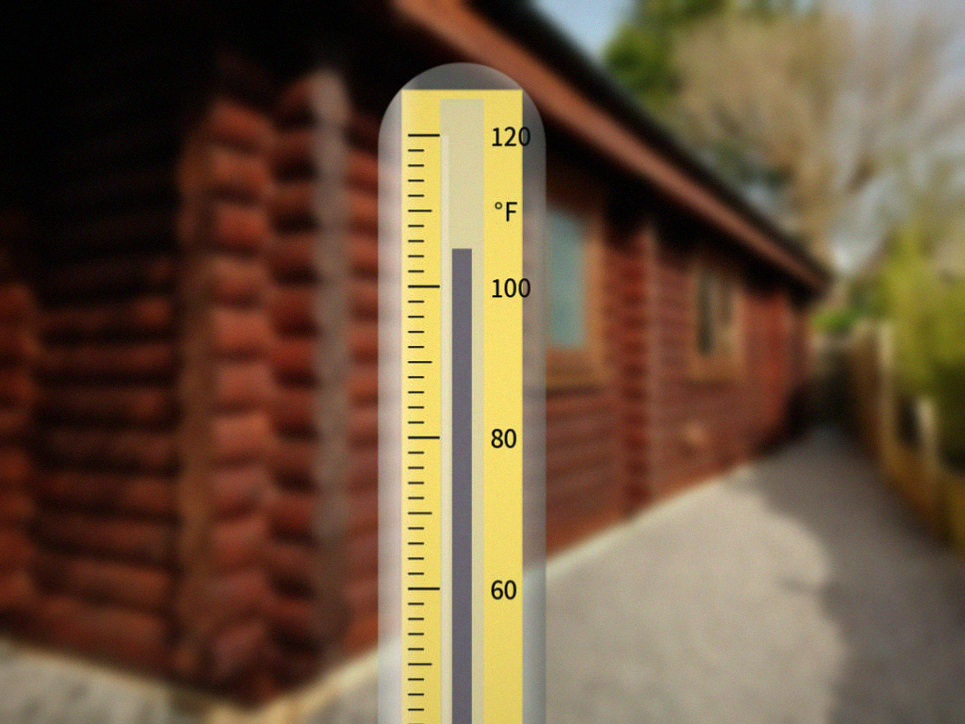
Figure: 105 °F
